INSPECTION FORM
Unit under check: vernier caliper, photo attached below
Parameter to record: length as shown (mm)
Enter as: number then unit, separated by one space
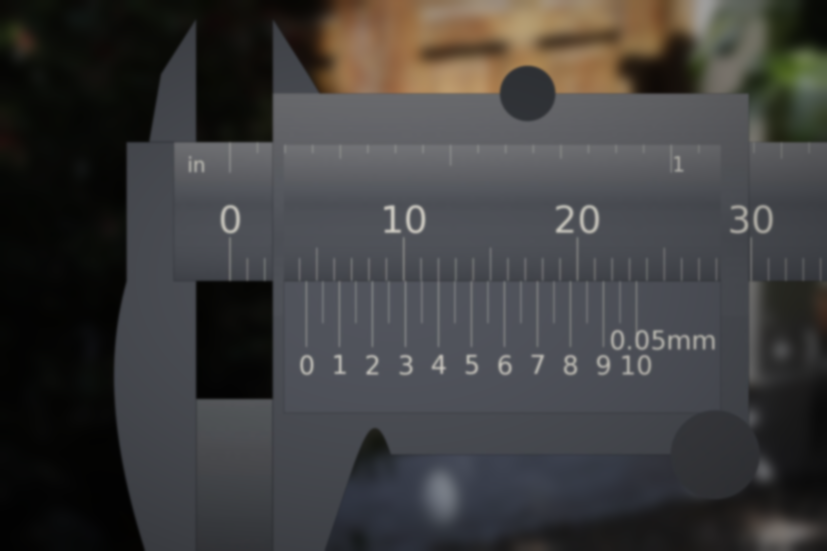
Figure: 4.4 mm
